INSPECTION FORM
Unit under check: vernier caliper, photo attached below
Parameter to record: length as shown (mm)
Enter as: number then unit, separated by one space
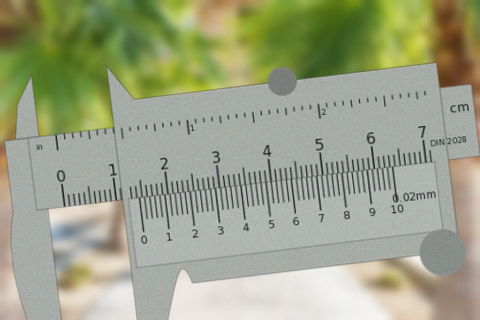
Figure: 14.5 mm
